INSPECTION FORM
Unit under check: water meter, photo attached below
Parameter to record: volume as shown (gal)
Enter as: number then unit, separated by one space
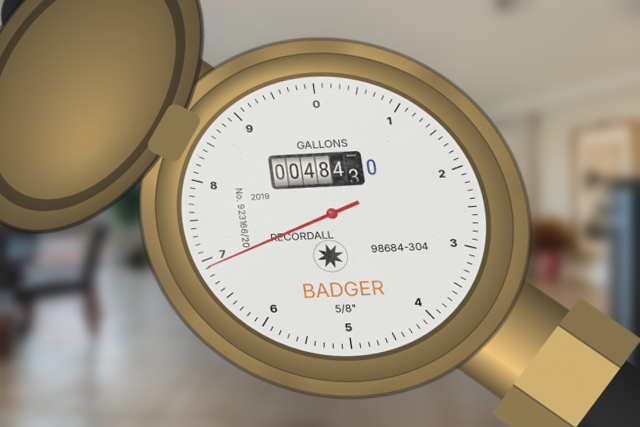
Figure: 48426.9 gal
